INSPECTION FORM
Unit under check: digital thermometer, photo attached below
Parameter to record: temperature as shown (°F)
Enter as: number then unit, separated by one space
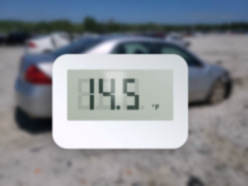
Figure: 14.5 °F
